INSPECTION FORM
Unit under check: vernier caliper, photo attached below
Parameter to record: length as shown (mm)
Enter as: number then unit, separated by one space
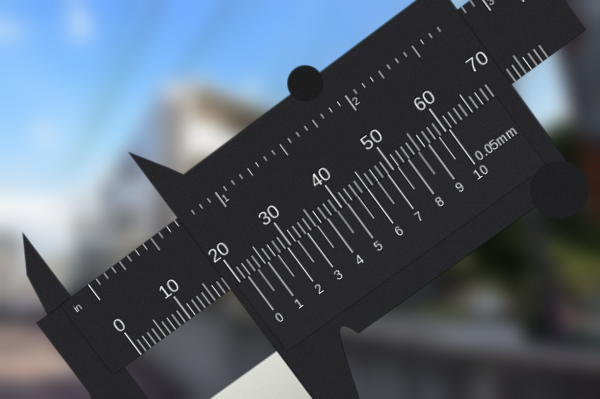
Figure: 21.6 mm
